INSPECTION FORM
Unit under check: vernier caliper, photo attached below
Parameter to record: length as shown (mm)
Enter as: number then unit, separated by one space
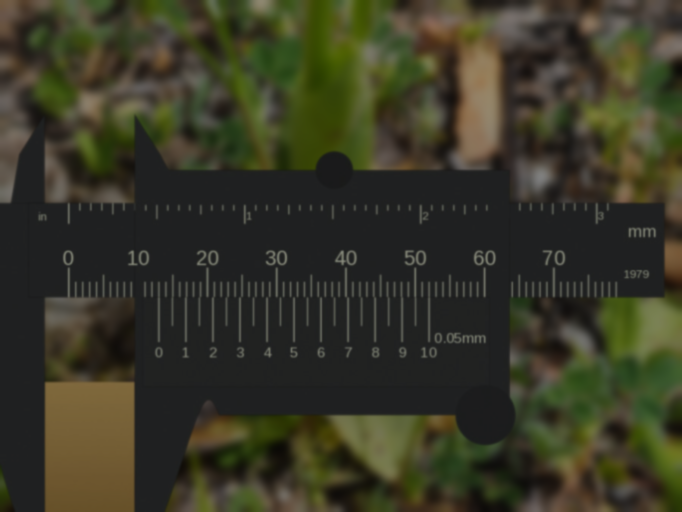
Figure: 13.0 mm
